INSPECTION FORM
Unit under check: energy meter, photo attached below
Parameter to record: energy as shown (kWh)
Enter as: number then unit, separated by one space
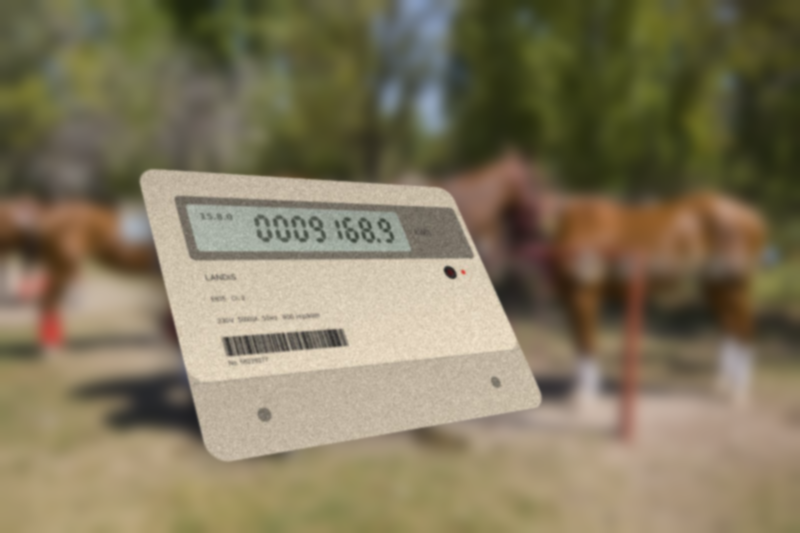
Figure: 9168.9 kWh
